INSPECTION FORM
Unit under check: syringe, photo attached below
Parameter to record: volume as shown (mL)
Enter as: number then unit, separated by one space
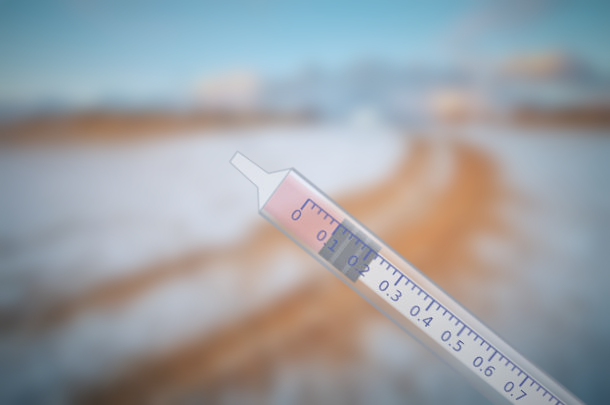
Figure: 0.1 mL
